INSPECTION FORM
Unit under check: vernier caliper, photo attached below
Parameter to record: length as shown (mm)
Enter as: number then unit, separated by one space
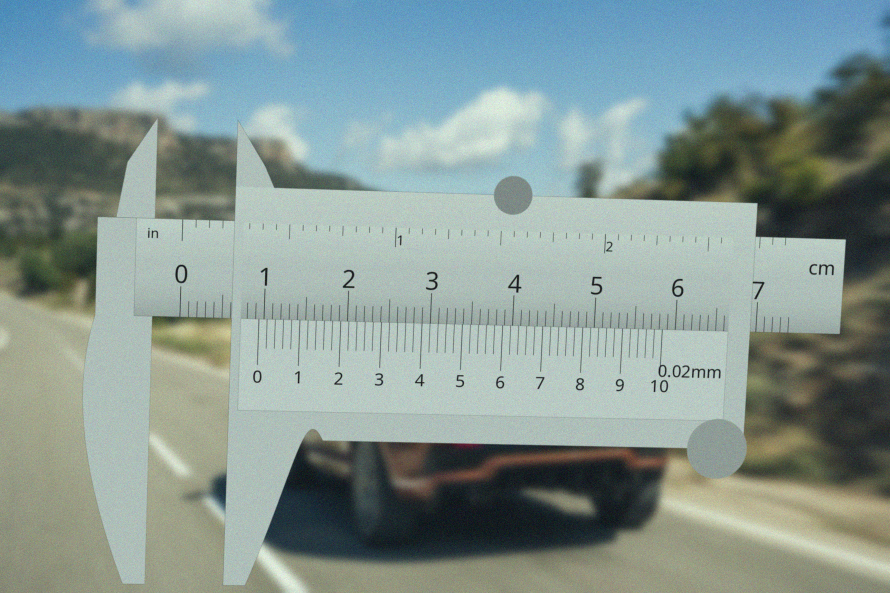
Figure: 9.4 mm
